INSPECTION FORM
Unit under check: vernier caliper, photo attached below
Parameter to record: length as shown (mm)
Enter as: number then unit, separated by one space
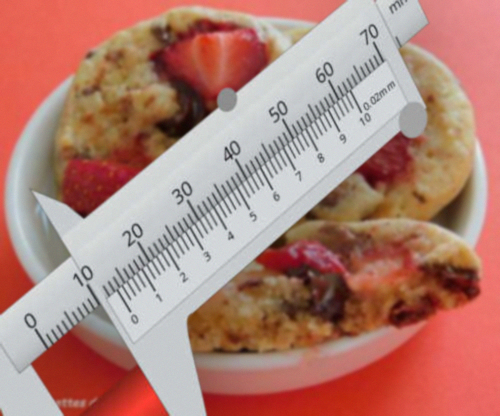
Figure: 13.5 mm
